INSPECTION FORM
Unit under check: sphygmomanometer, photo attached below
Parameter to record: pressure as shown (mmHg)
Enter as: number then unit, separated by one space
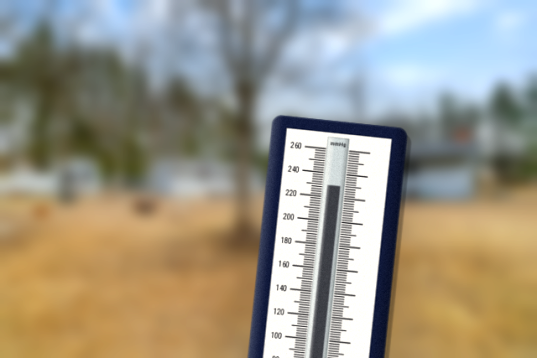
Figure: 230 mmHg
